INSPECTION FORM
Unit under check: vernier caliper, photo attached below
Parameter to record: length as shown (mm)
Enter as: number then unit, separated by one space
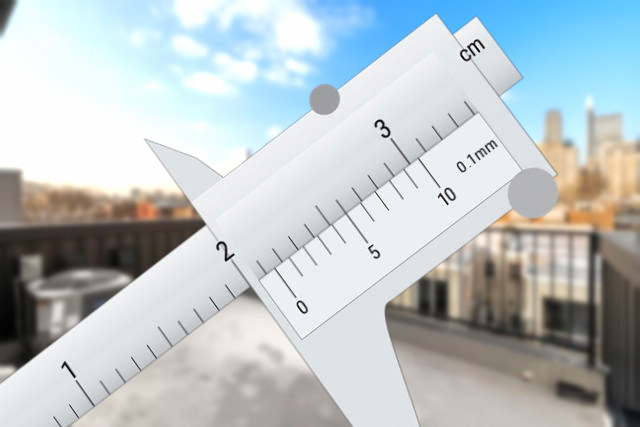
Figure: 21.5 mm
